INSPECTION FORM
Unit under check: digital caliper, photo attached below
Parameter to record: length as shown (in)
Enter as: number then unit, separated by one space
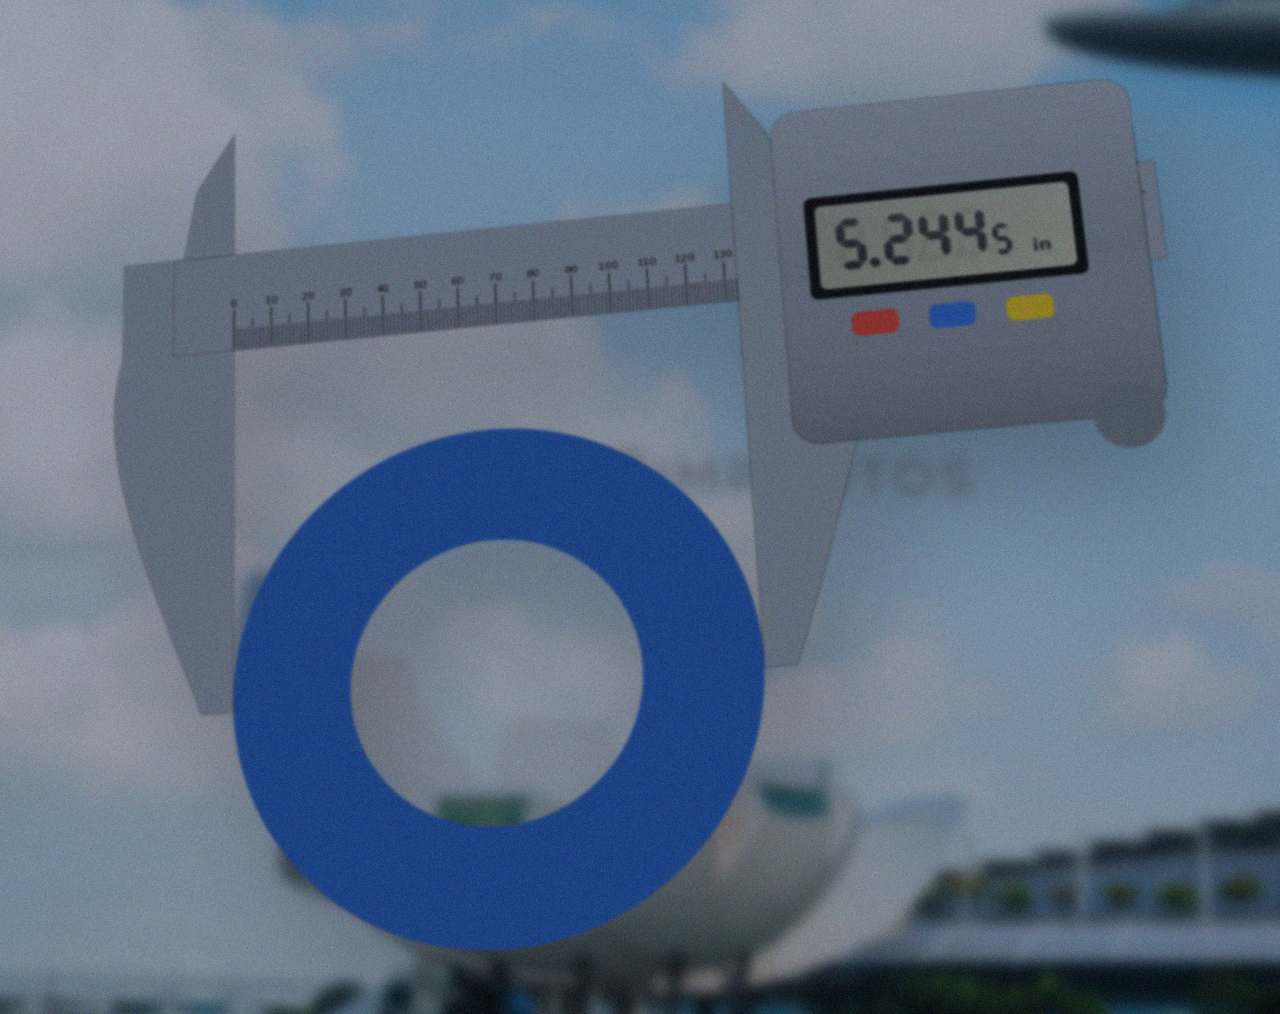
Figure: 5.2445 in
